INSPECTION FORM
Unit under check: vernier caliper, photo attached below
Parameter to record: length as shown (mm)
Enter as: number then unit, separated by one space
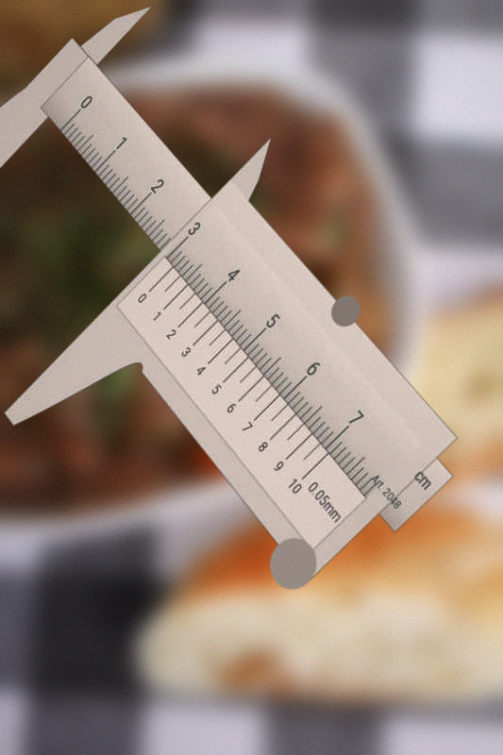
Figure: 31.8 mm
